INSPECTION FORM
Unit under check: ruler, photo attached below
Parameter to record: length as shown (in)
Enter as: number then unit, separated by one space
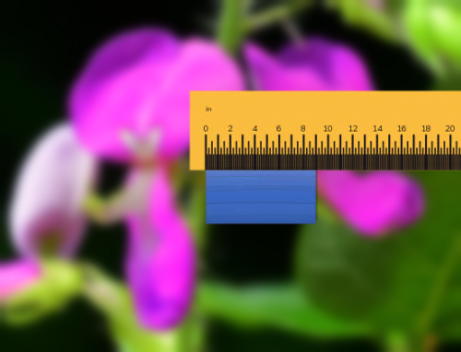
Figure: 9 in
